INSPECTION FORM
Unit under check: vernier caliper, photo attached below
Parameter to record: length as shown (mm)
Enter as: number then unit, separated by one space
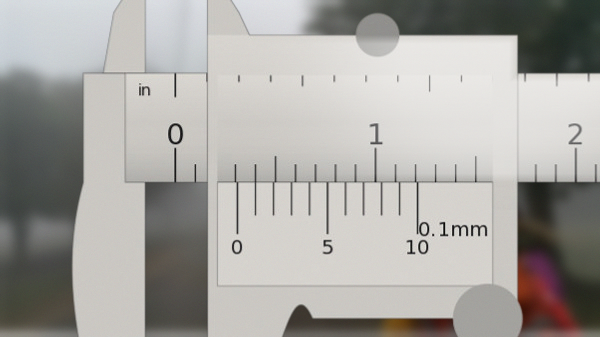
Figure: 3.1 mm
